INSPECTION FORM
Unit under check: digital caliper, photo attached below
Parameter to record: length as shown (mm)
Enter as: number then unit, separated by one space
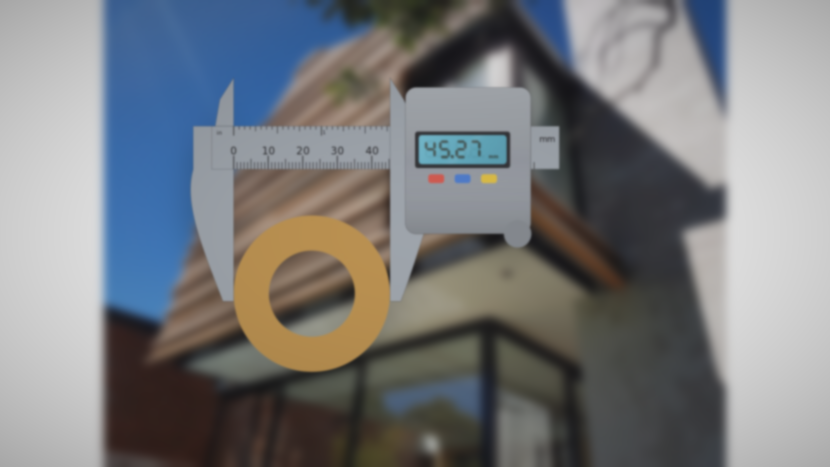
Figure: 45.27 mm
